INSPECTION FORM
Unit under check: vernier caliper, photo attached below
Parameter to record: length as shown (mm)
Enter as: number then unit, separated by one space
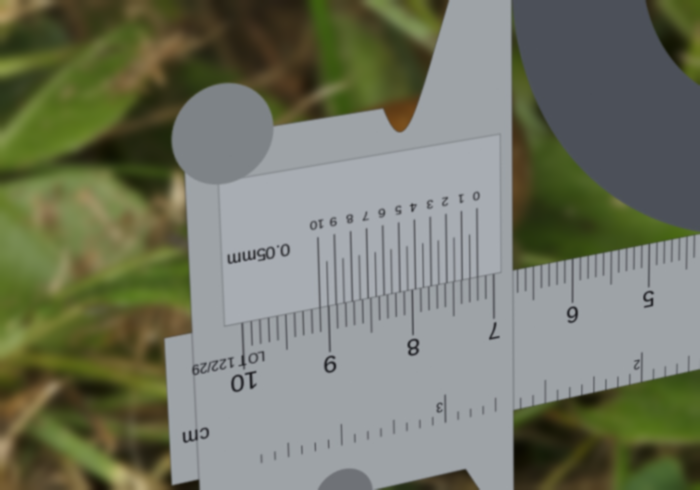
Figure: 72.0 mm
